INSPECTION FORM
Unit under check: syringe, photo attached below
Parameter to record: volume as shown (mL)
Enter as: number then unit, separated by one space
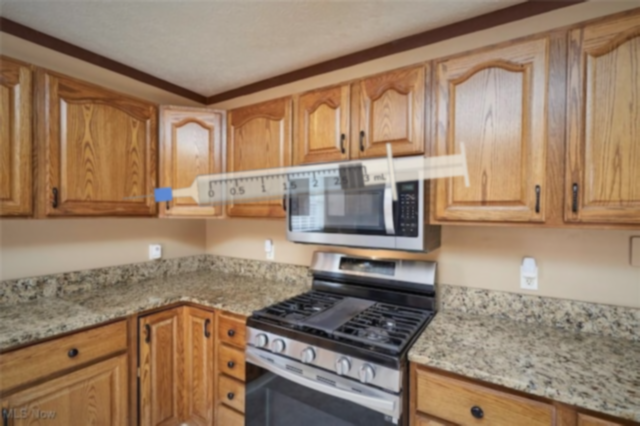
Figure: 2.5 mL
